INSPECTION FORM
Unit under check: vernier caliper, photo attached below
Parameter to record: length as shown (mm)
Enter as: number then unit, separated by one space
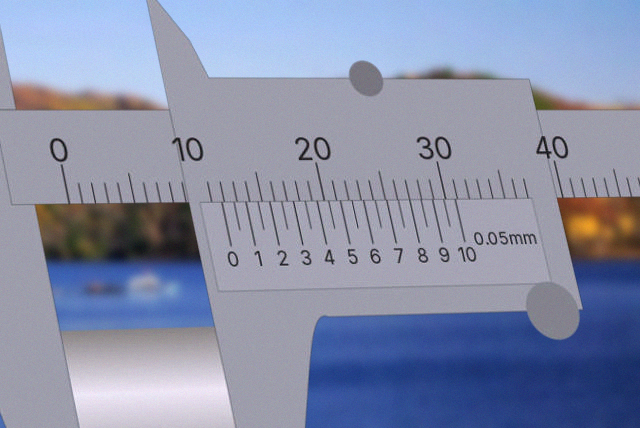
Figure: 11.8 mm
